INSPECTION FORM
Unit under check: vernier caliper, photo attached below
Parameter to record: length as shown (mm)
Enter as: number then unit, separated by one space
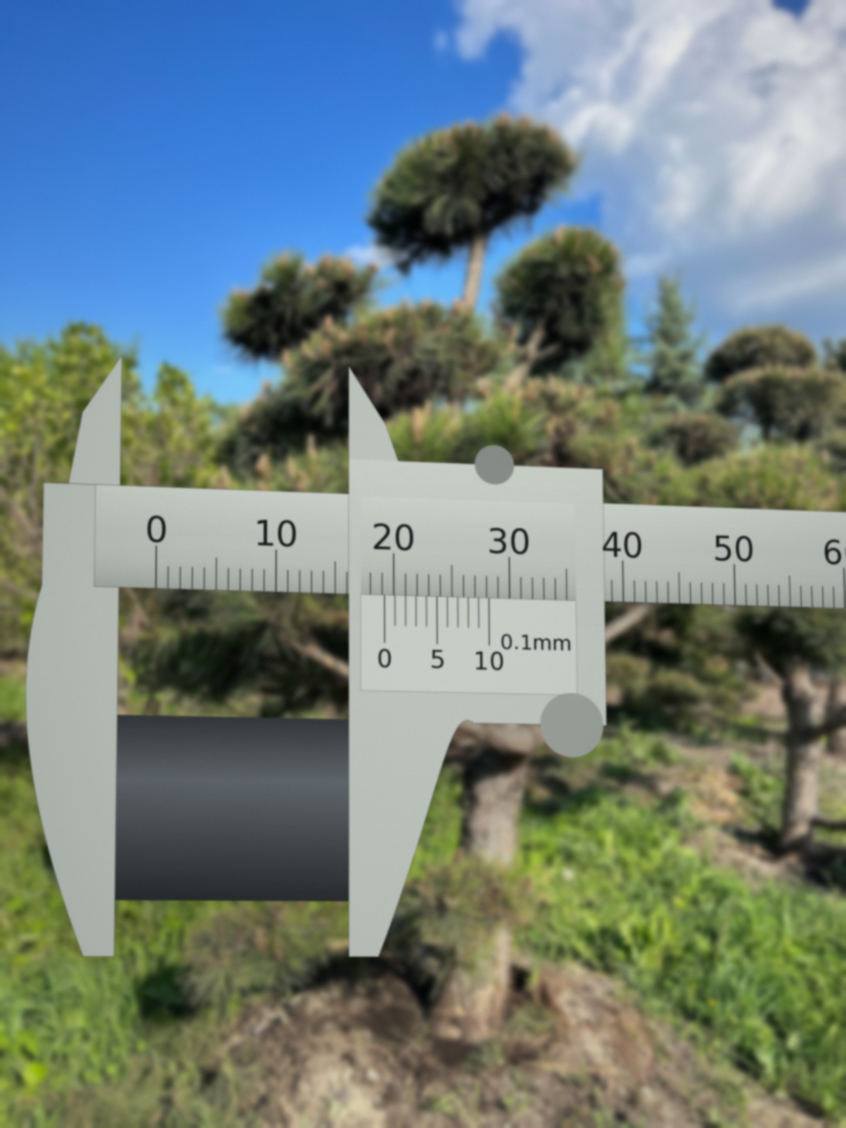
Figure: 19.2 mm
